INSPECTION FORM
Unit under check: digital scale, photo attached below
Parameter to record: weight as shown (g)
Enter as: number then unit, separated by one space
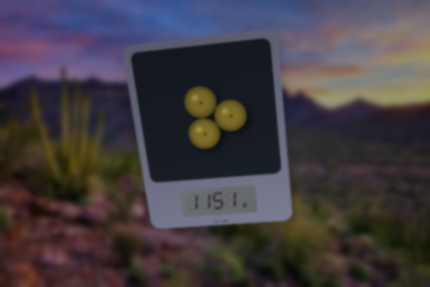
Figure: 1151 g
